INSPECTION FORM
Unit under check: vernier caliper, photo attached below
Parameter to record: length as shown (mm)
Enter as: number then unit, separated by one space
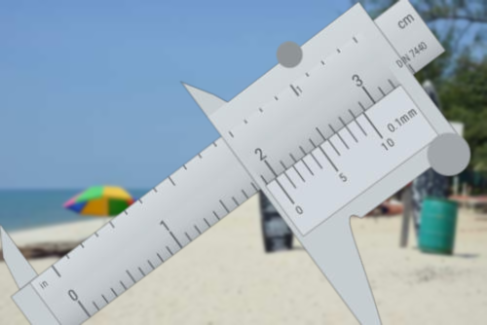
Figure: 19.8 mm
